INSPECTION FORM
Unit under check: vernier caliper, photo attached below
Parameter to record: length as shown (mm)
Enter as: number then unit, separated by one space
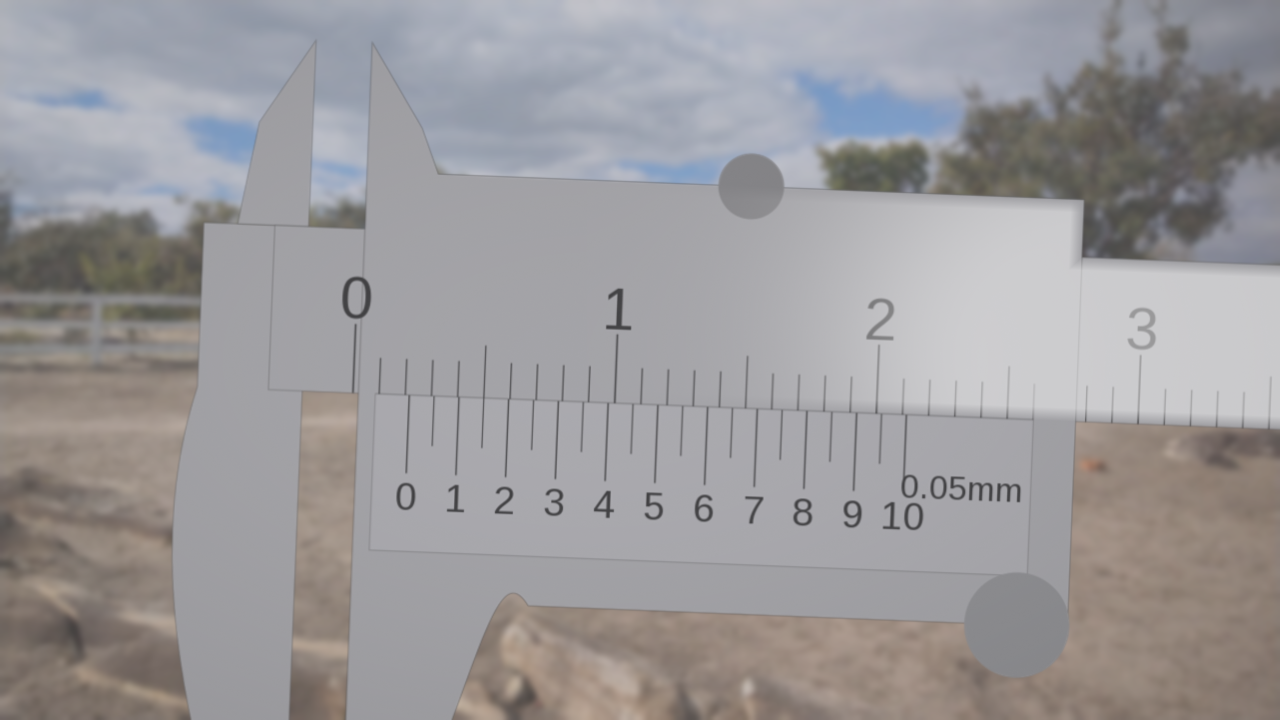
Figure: 2.15 mm
